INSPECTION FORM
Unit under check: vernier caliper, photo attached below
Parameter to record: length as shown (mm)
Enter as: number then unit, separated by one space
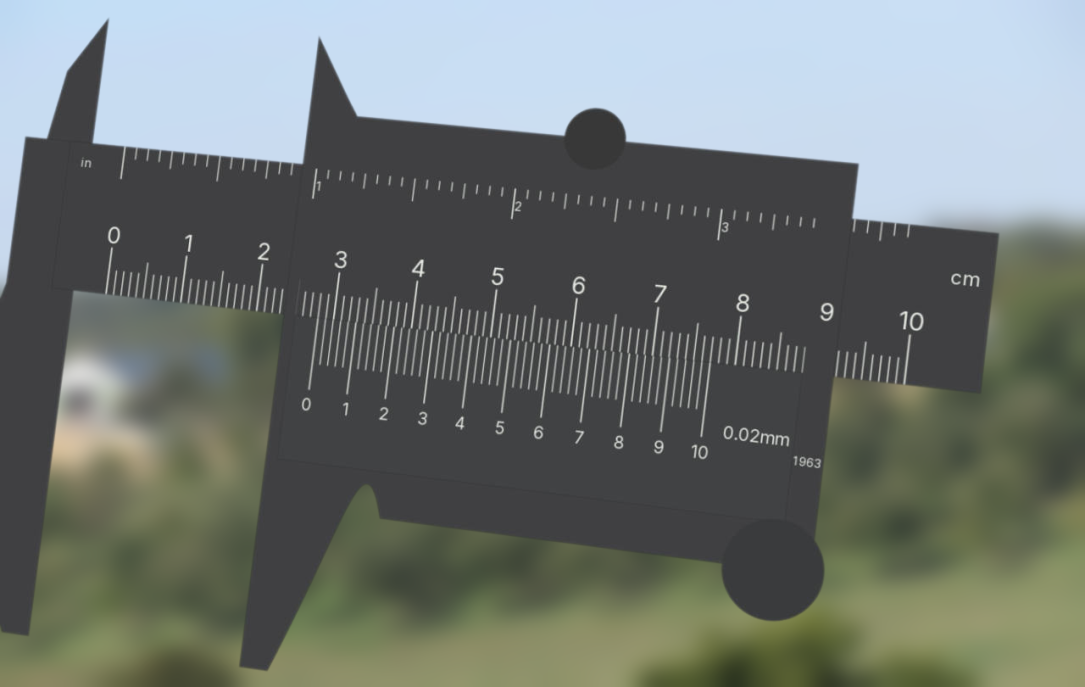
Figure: 28.0 mm
